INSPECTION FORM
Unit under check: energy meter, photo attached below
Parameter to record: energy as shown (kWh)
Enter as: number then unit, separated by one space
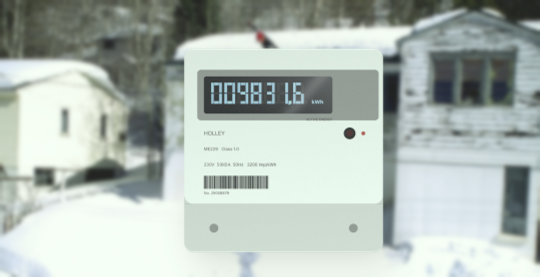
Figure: 9831.6 kWh
